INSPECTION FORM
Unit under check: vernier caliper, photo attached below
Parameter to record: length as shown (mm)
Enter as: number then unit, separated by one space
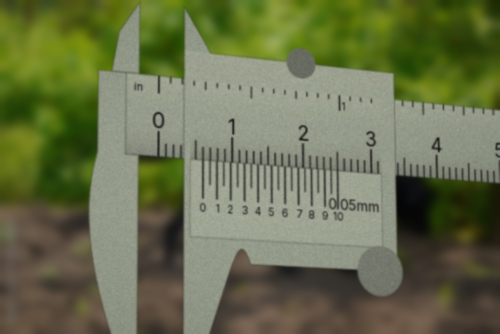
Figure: 6.0 mm
